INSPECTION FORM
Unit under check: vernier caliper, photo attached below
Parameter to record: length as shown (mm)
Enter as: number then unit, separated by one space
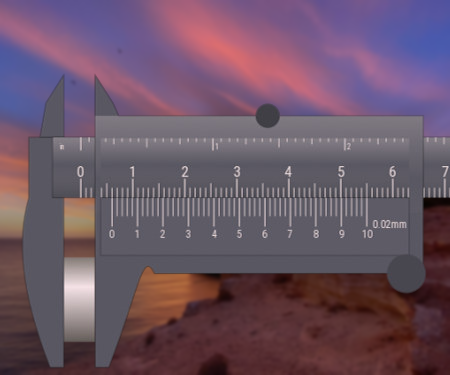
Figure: 6.0 mm
